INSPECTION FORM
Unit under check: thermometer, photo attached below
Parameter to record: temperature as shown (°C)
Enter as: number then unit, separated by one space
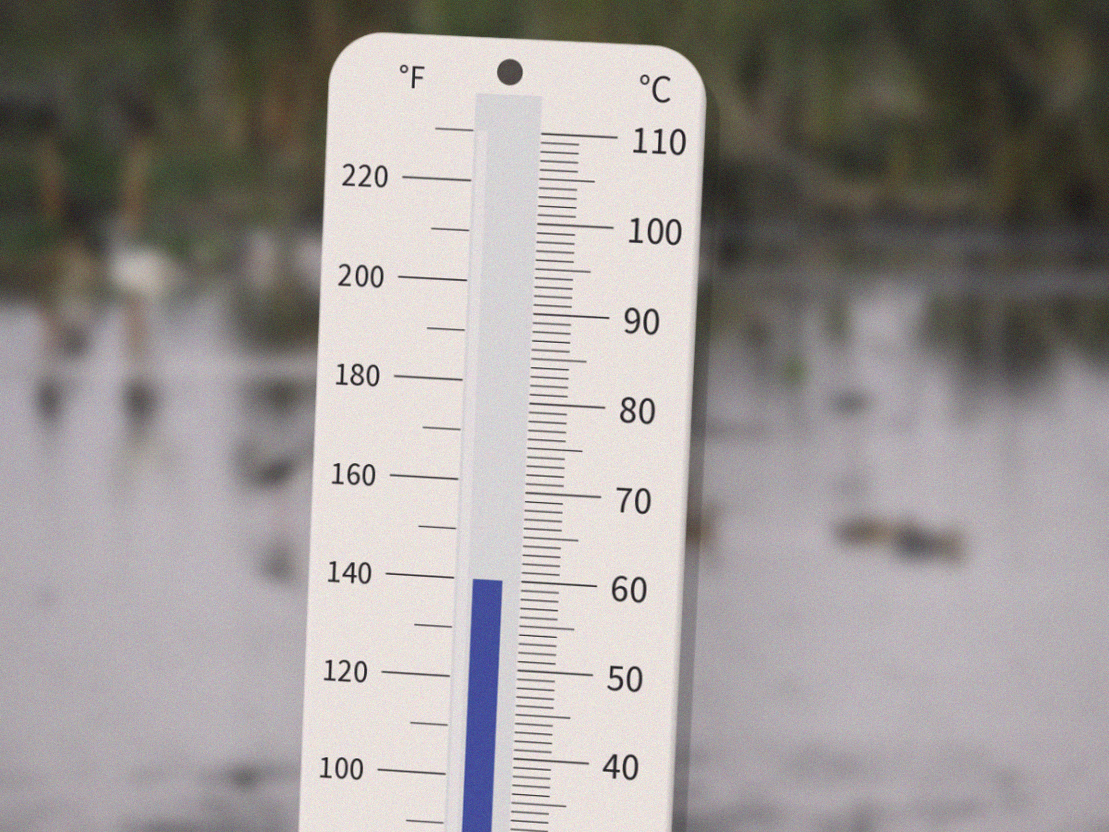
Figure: 60 °C
